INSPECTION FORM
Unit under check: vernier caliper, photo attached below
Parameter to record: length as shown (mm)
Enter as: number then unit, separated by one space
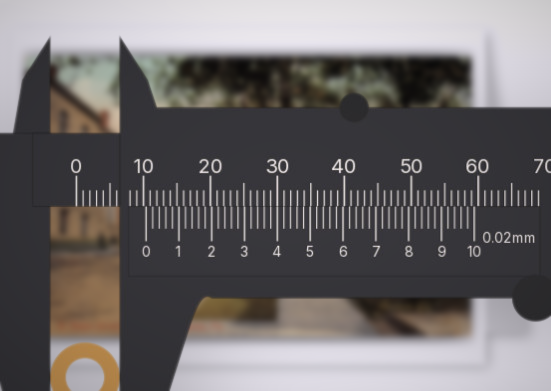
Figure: 10.4 mm
